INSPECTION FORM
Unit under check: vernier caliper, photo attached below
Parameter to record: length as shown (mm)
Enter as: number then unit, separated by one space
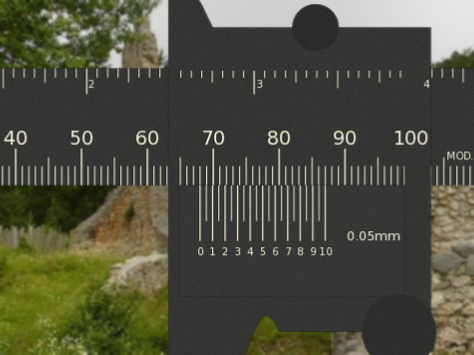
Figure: 68.0 mm
